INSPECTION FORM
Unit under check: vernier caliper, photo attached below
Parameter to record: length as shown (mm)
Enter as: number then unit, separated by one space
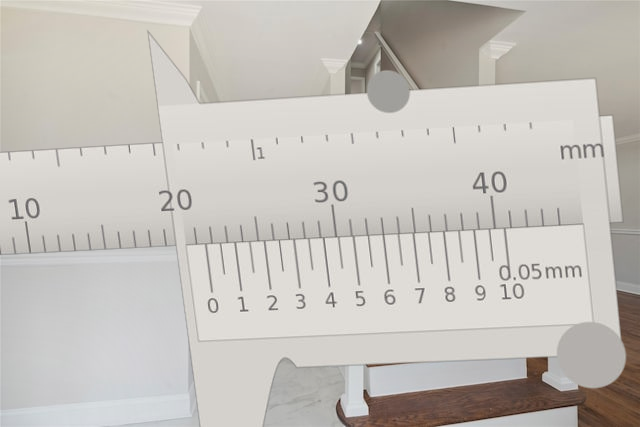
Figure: 21.6 mm
